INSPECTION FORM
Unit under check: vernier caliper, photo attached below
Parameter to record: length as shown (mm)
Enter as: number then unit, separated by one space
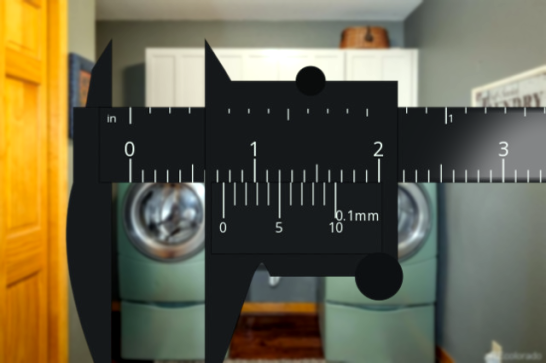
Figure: 7.5 mm
